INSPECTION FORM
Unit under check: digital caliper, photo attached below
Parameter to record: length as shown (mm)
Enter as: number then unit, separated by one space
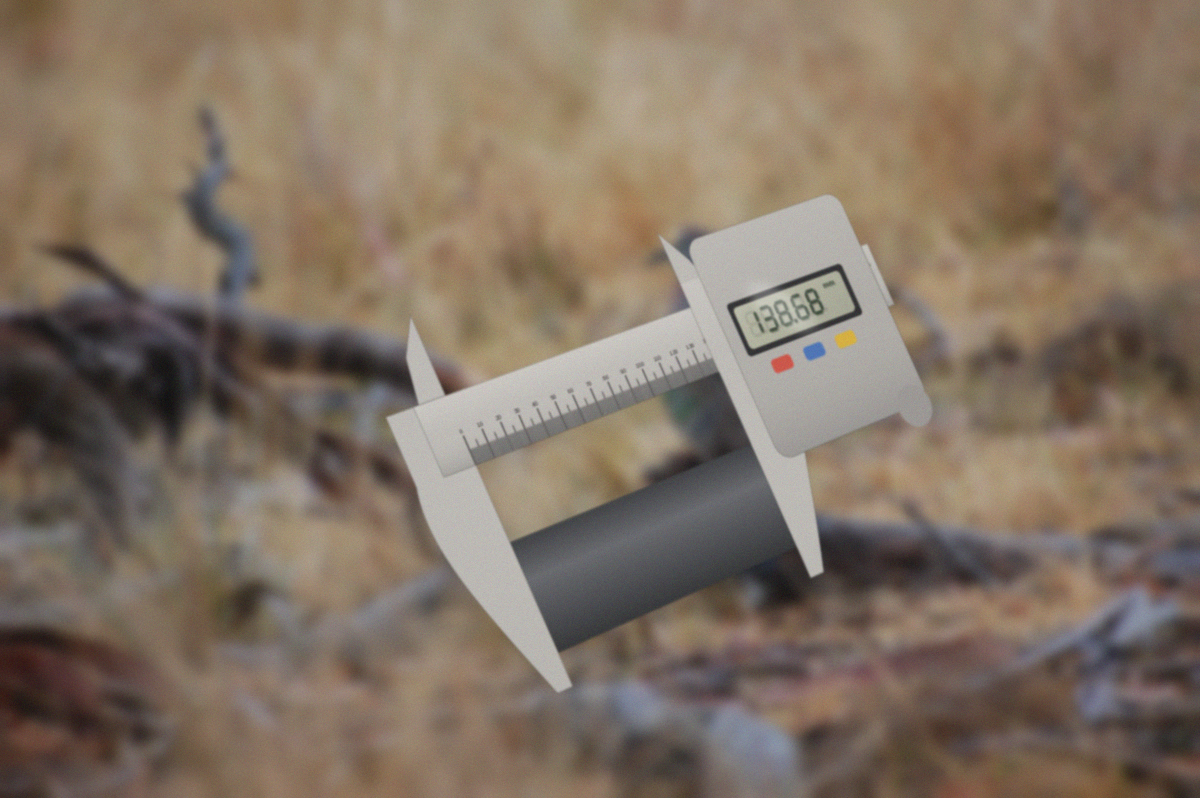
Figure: 138.68 mm
